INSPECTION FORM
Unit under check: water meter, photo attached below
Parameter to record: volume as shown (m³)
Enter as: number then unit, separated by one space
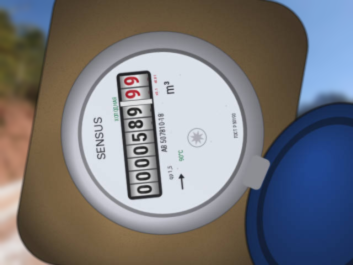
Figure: 589.99 m³
